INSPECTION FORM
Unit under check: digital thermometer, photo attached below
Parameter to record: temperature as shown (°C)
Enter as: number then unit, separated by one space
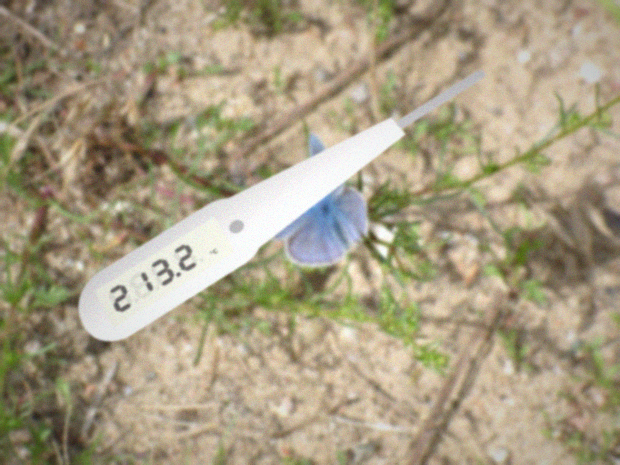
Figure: 213.2 °C
